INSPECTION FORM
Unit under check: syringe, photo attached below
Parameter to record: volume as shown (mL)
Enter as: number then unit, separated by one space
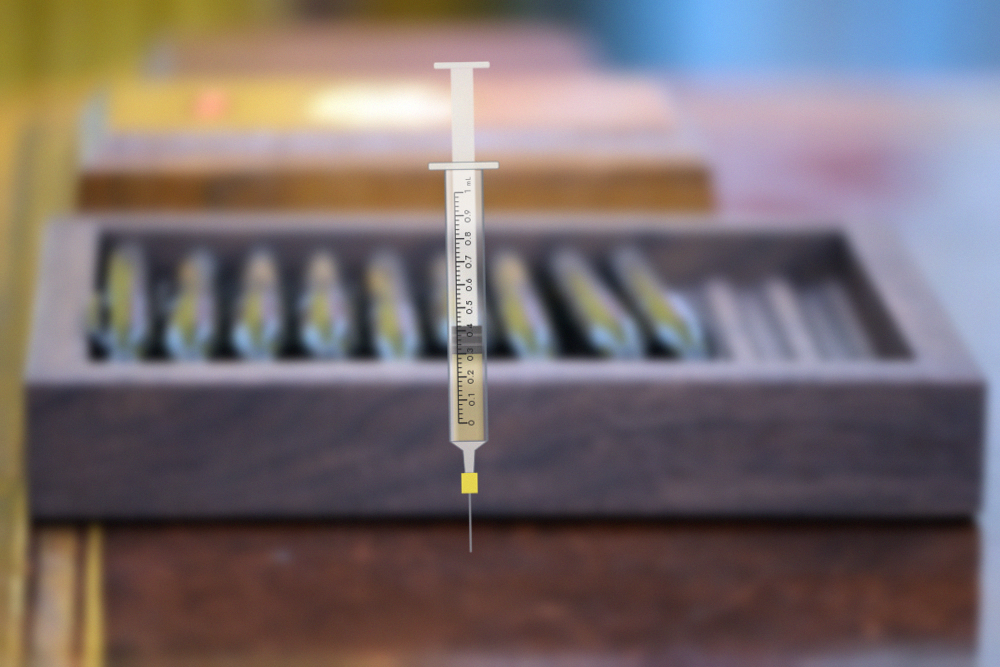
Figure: 0.3 mL
